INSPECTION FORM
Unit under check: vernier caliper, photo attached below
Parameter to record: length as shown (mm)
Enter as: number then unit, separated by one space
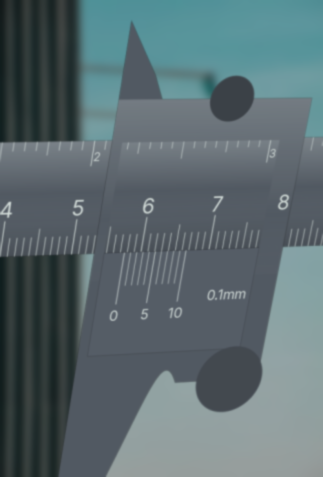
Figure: 57.6 mm
